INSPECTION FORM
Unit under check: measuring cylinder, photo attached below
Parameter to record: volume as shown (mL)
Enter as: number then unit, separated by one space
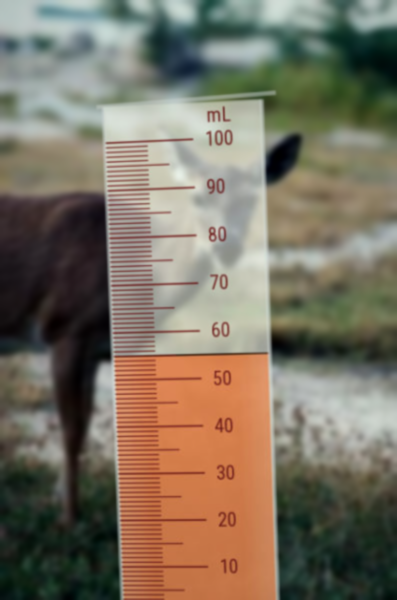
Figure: 55 mL
